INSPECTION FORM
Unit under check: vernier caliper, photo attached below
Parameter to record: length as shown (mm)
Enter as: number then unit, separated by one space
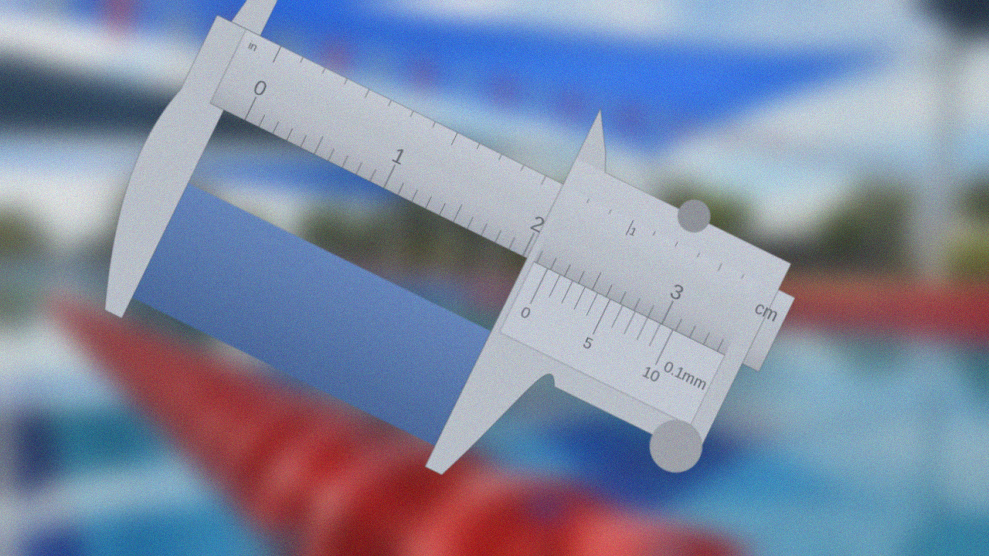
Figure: 21.8 mm
